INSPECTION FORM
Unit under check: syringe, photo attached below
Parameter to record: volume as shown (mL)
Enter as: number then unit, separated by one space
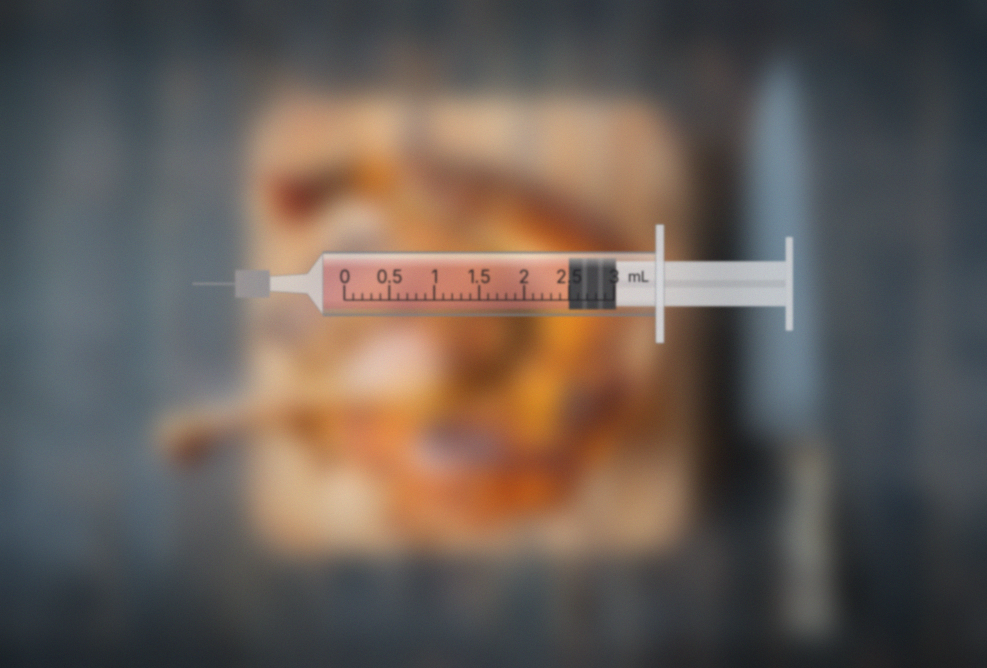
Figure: 2.5 mL
